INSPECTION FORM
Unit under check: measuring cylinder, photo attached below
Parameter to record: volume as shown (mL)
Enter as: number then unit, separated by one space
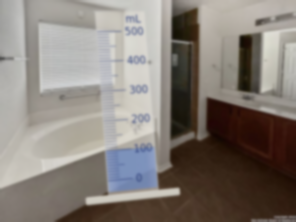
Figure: 100 mL
